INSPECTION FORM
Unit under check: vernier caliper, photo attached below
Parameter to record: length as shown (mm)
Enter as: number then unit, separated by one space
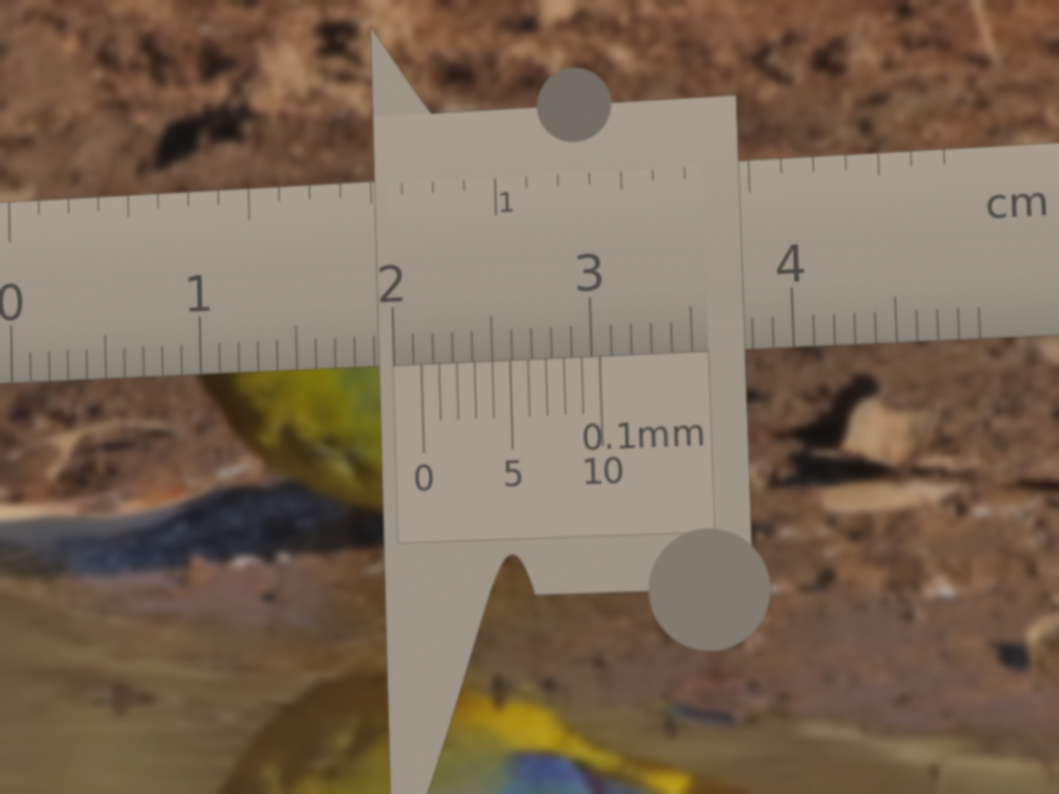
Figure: 21.4 mm
